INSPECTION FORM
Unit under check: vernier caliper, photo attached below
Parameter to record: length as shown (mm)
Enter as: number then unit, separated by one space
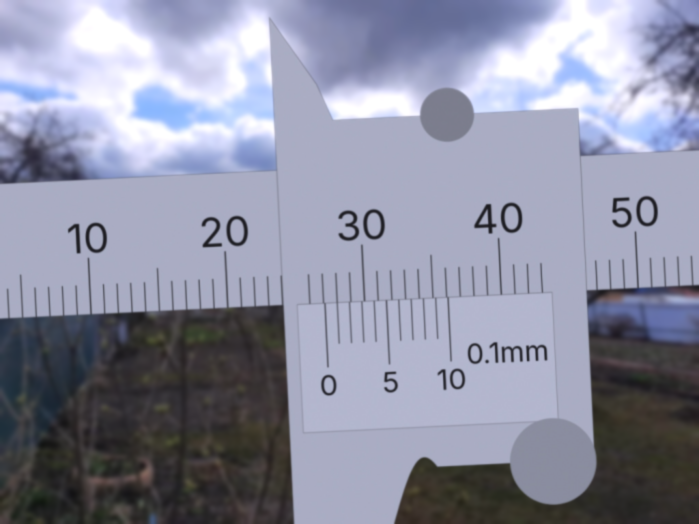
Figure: 27.1 mm
